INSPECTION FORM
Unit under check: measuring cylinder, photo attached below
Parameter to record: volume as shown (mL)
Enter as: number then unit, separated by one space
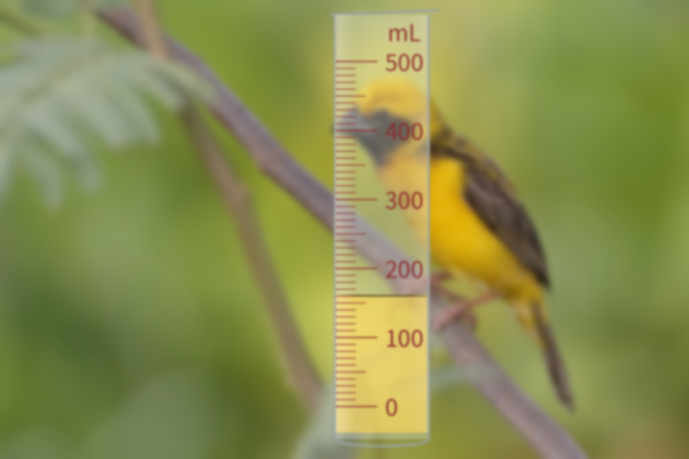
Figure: 160 mL
